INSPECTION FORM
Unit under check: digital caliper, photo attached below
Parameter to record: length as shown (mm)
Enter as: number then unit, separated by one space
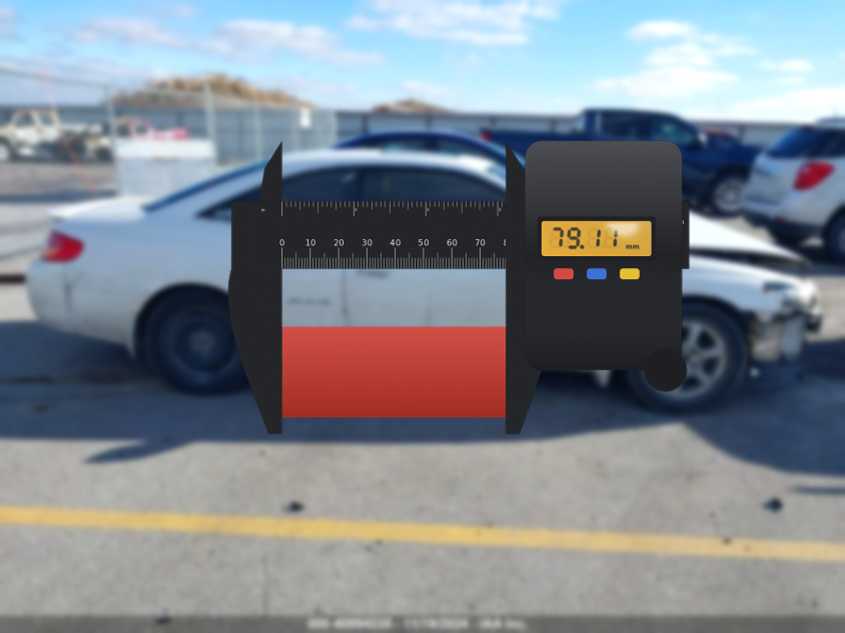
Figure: 79.11 mm
